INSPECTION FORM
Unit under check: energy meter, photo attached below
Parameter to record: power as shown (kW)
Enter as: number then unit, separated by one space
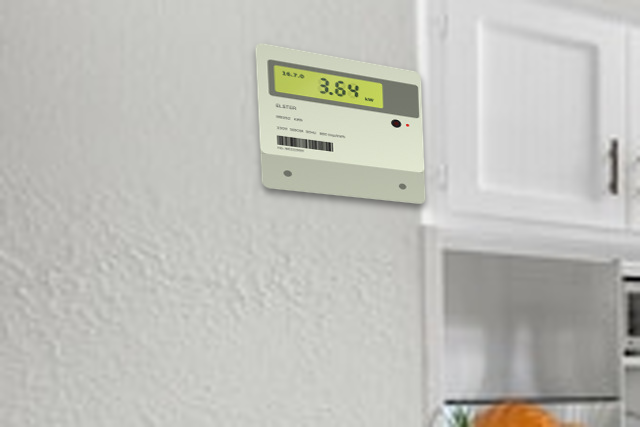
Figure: 3.64 kW
